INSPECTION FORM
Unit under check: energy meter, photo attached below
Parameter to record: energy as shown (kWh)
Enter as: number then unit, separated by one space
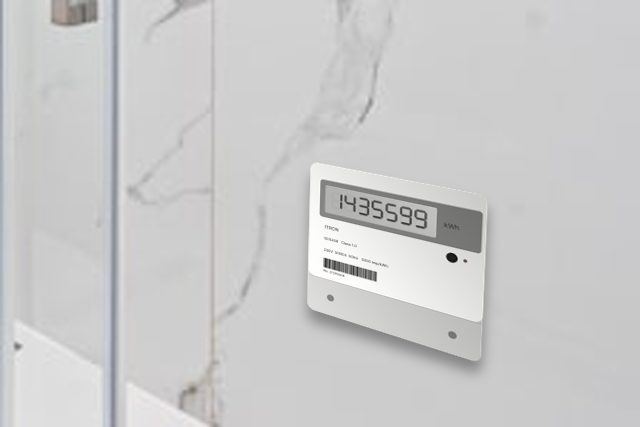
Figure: 1435599 kWh
